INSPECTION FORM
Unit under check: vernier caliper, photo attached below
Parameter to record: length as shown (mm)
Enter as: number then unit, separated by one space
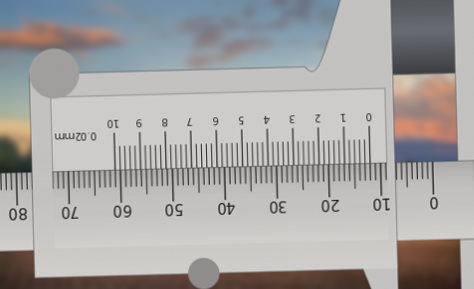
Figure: 12.0 mm
